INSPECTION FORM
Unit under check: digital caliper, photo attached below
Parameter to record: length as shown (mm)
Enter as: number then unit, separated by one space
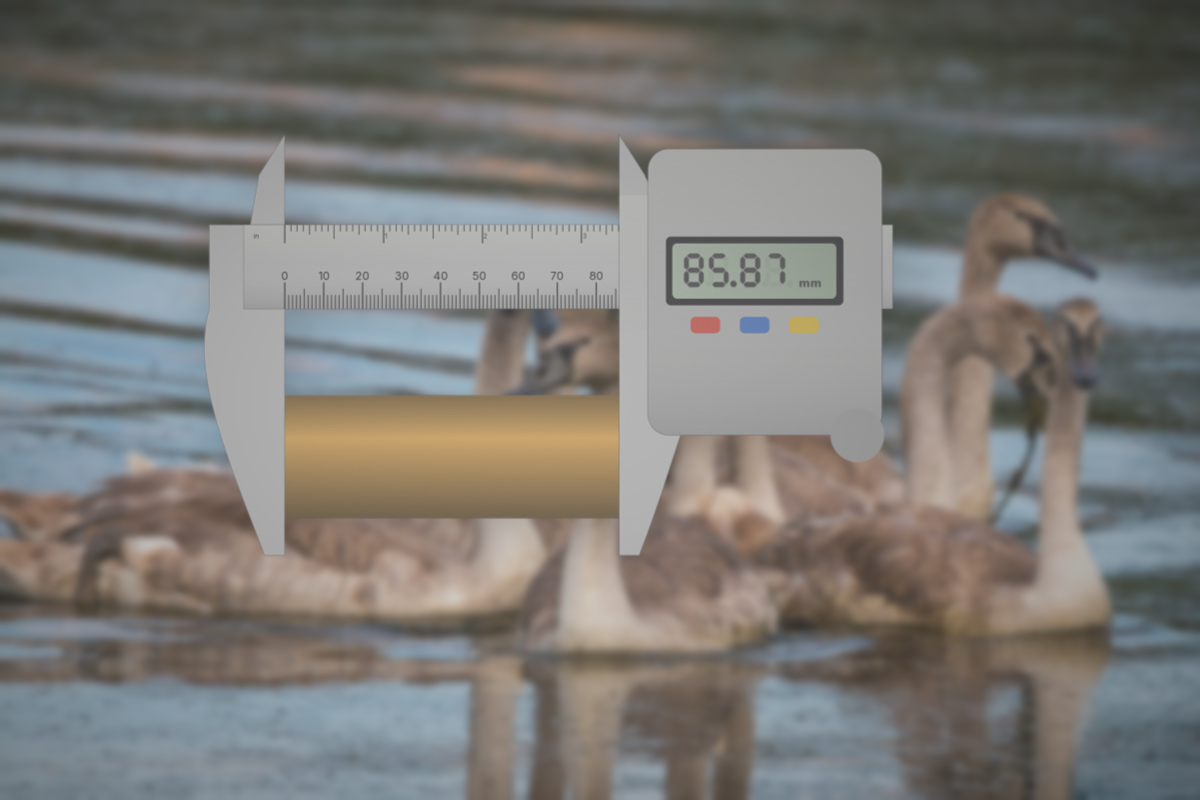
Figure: 85.87 mm
